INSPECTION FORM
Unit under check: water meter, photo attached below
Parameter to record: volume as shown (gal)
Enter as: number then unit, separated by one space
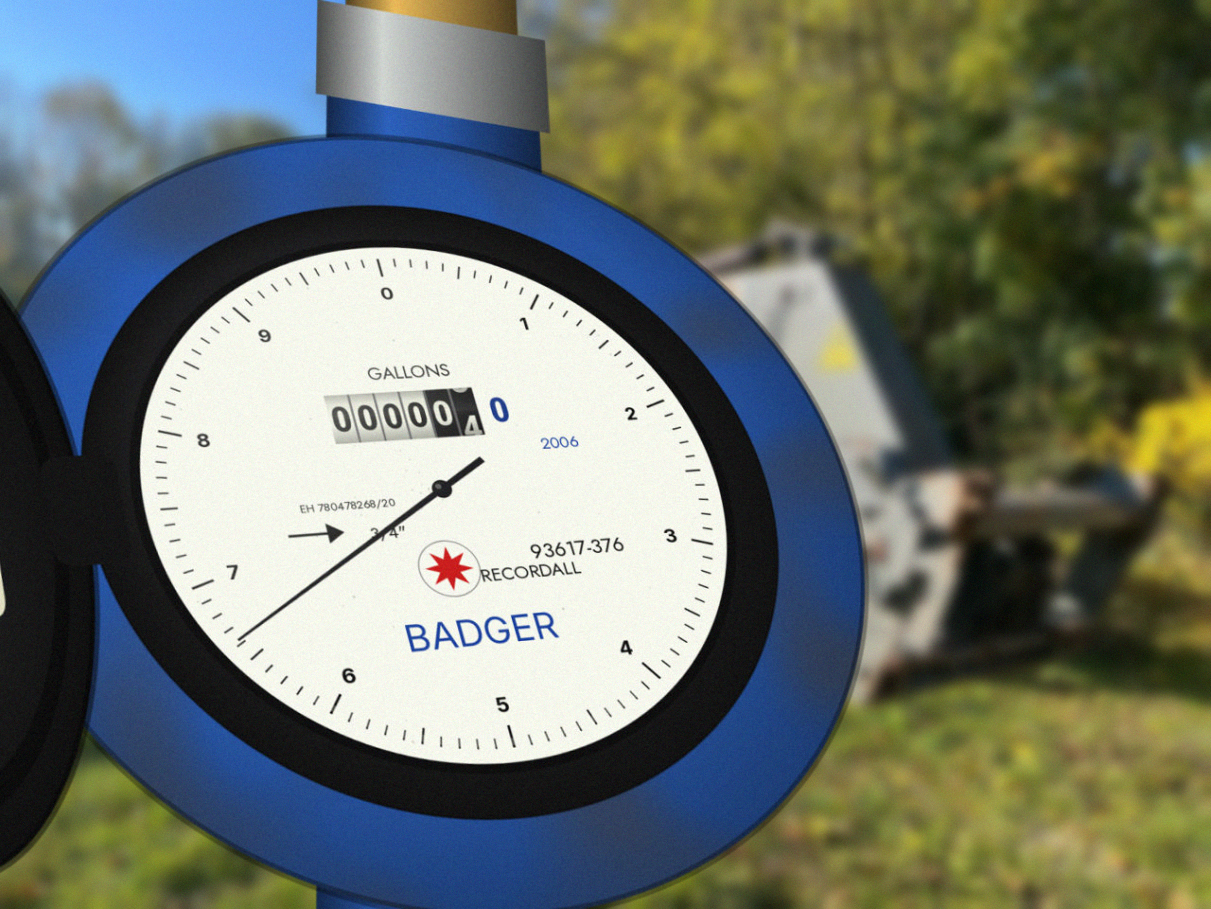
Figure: 36.6 gal
